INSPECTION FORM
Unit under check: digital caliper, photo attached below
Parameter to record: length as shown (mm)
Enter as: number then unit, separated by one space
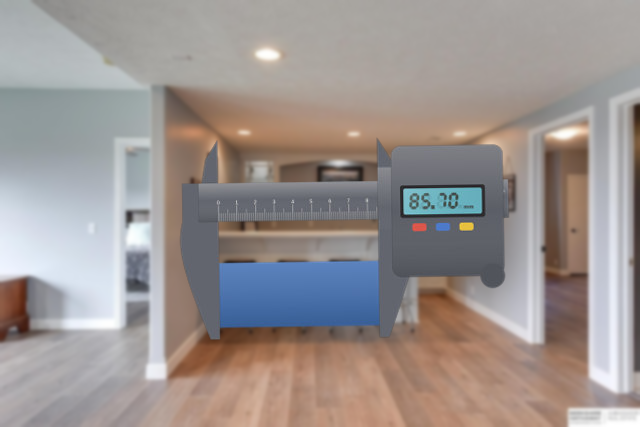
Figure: 85.70 mm
